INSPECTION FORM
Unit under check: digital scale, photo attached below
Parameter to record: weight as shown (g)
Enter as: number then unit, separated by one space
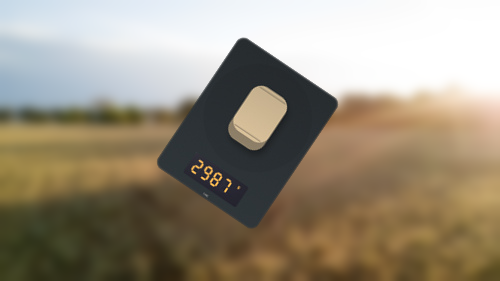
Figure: 2987 g
